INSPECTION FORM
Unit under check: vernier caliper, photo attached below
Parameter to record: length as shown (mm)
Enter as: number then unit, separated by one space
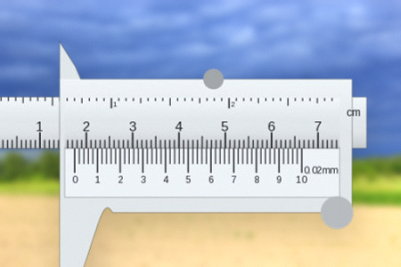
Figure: 17.5 mm
